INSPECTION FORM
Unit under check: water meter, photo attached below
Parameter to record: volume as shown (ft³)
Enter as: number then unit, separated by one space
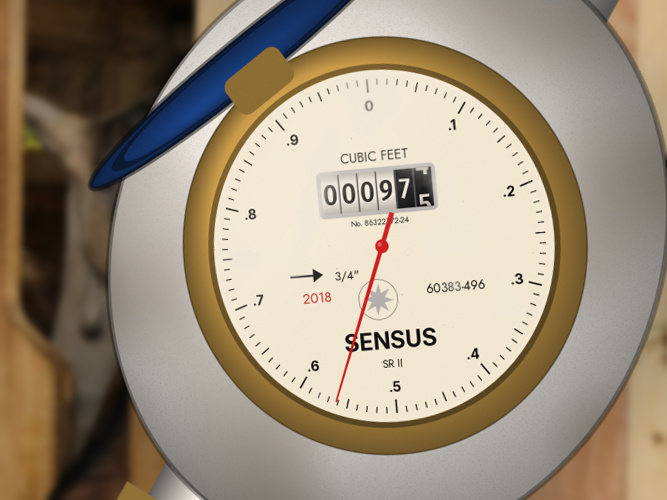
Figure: 974.56 ft³
